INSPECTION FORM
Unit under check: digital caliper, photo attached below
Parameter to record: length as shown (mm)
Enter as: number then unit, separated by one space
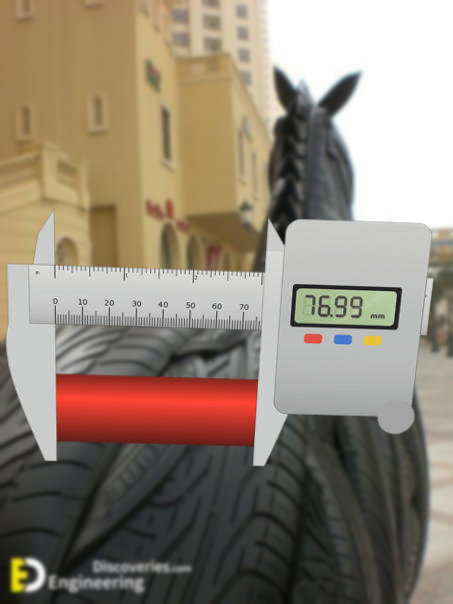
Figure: 76.99 mm
